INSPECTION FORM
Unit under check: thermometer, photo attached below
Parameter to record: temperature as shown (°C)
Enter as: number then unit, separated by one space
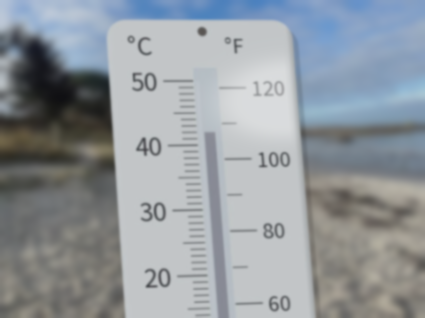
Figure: 42 °C
